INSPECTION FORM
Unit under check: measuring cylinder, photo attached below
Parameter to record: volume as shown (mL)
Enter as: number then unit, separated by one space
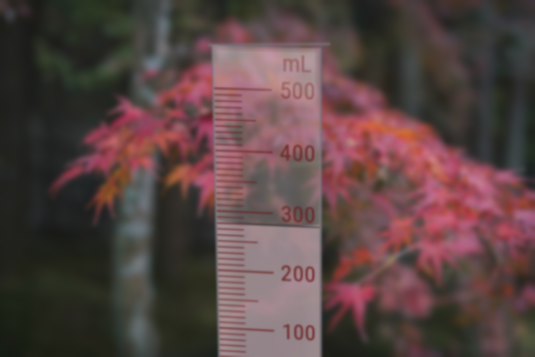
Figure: 280 mL
